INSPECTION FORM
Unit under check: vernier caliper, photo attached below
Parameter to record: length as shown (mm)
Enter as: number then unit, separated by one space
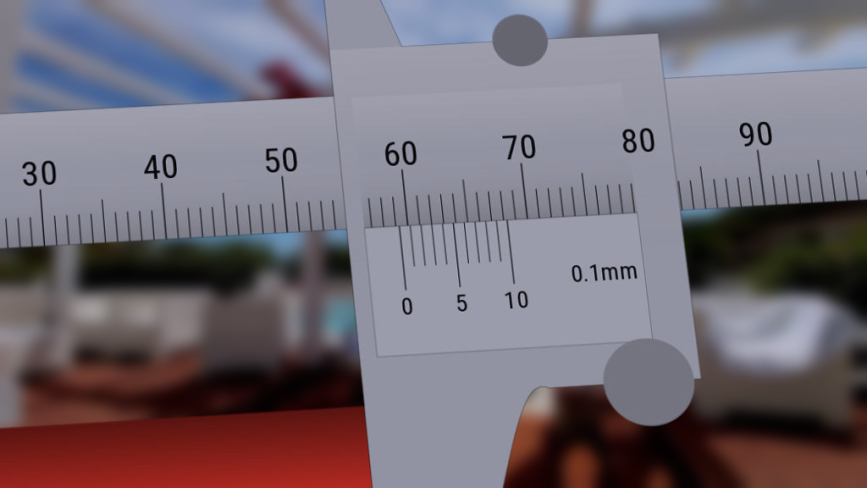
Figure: 59.3 mm
